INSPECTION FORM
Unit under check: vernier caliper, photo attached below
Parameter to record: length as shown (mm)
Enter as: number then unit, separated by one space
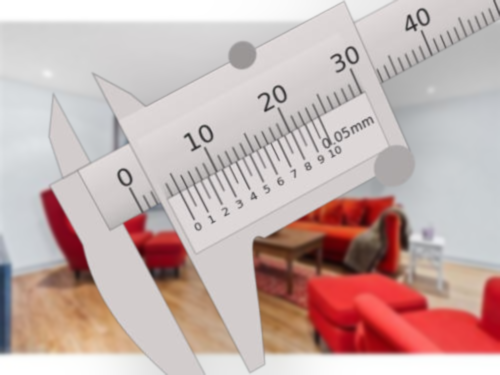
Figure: 5.0 mm
